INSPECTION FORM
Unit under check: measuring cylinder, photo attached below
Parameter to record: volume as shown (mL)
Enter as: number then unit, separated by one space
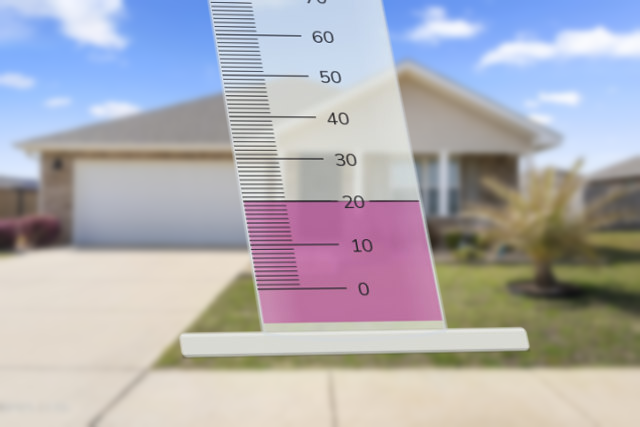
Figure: 20 mL
